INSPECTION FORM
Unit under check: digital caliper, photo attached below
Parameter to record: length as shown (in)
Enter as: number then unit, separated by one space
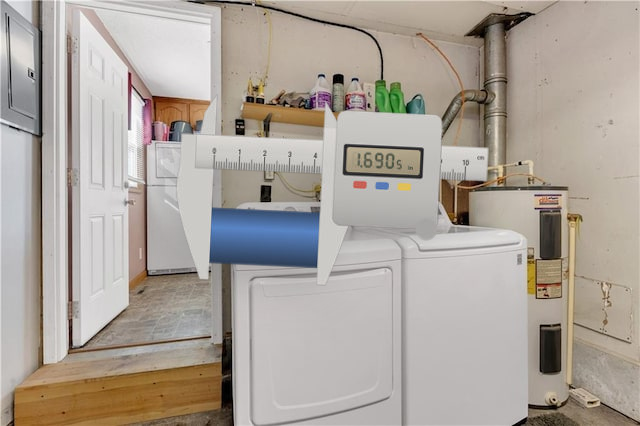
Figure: 1.6905 in
